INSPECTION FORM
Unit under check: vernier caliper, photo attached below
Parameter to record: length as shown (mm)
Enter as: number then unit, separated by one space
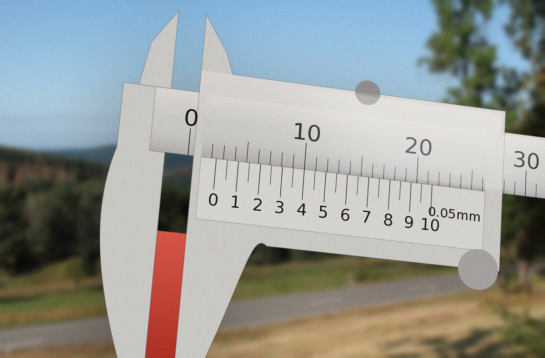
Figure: 2.4 mm
